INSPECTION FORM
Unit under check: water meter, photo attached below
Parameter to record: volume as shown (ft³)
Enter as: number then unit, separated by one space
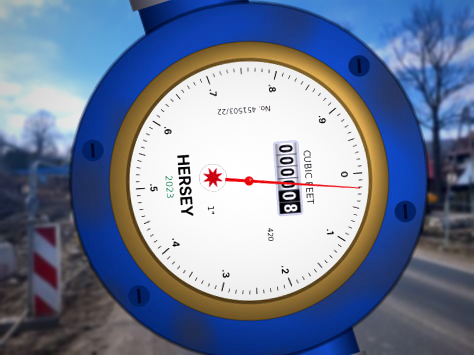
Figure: 8.02 ft³
